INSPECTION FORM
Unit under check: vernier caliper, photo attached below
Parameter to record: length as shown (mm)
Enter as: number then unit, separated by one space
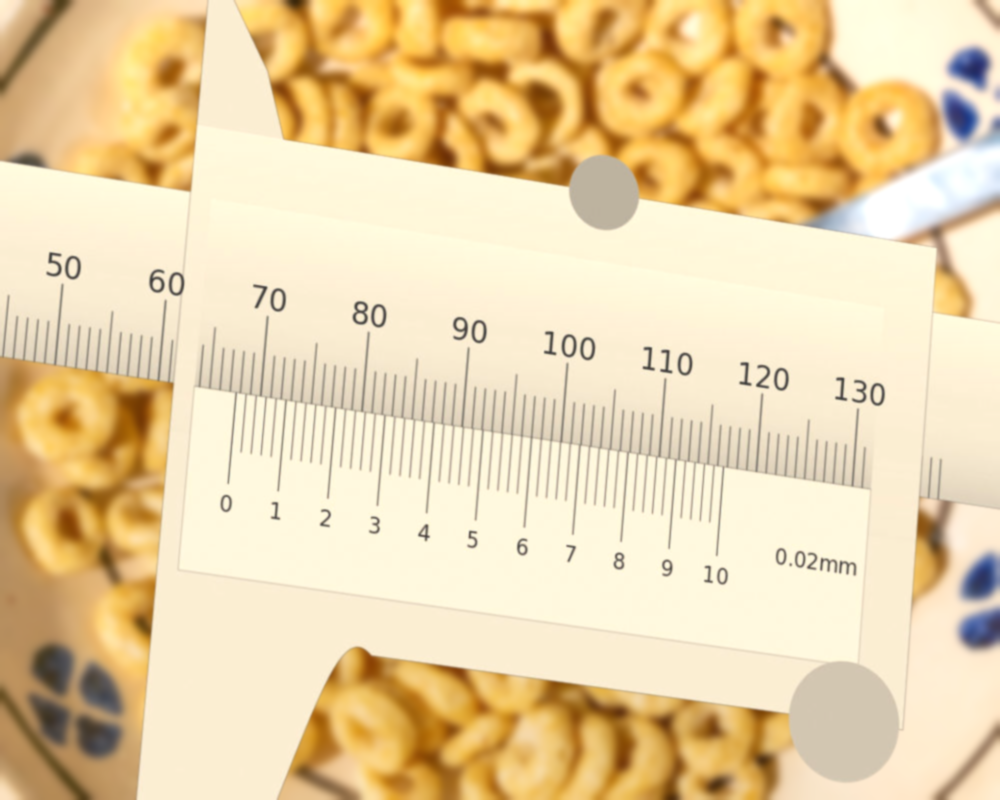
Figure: 67.6 mm
